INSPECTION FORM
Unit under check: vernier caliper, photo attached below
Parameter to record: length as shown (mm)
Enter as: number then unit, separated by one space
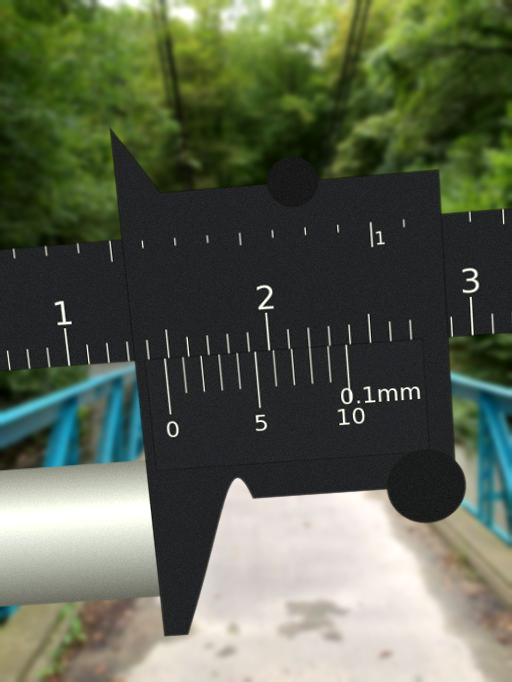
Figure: 14.8 mm
